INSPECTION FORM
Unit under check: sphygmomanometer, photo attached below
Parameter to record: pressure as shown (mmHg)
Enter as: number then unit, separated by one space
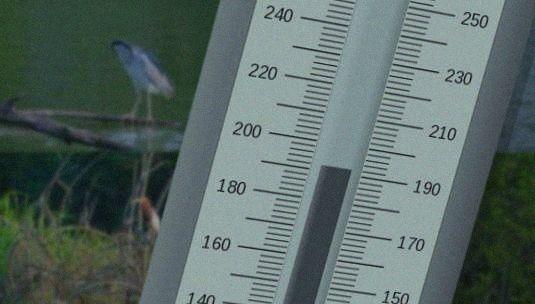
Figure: 192 mmHg
